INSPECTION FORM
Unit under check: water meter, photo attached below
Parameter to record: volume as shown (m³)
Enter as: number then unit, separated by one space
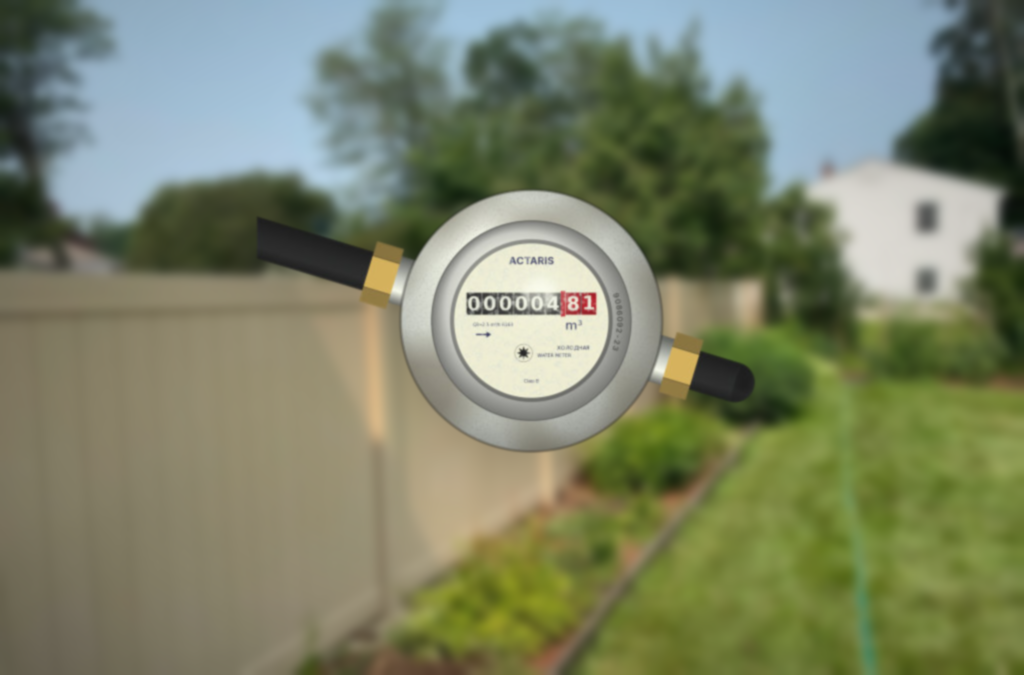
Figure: 4.81 m³
